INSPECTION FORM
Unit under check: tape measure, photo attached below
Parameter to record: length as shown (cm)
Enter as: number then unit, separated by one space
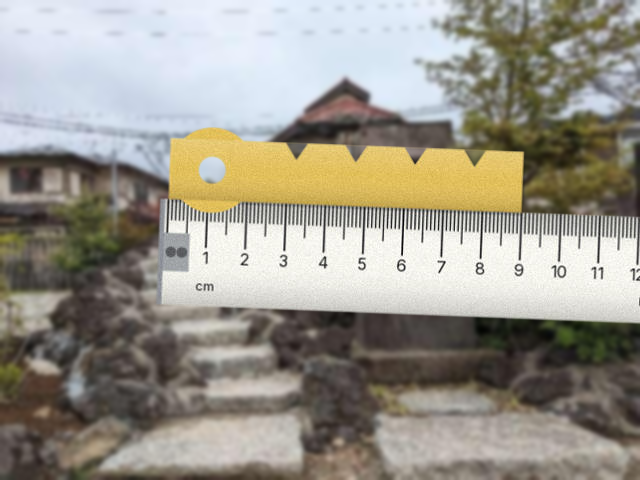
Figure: 9 cm
